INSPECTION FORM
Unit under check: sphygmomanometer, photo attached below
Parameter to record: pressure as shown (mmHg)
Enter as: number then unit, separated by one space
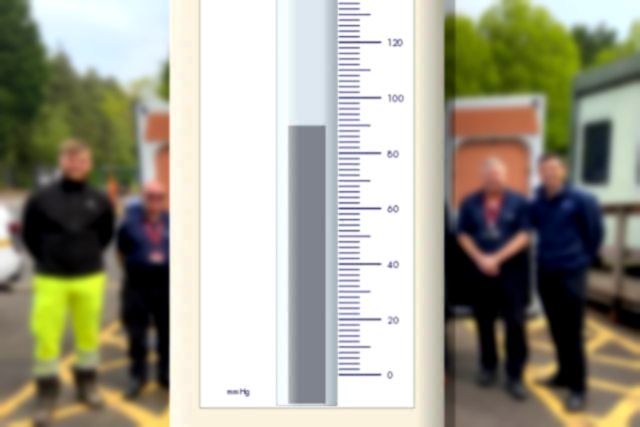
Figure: 90 mmHg
